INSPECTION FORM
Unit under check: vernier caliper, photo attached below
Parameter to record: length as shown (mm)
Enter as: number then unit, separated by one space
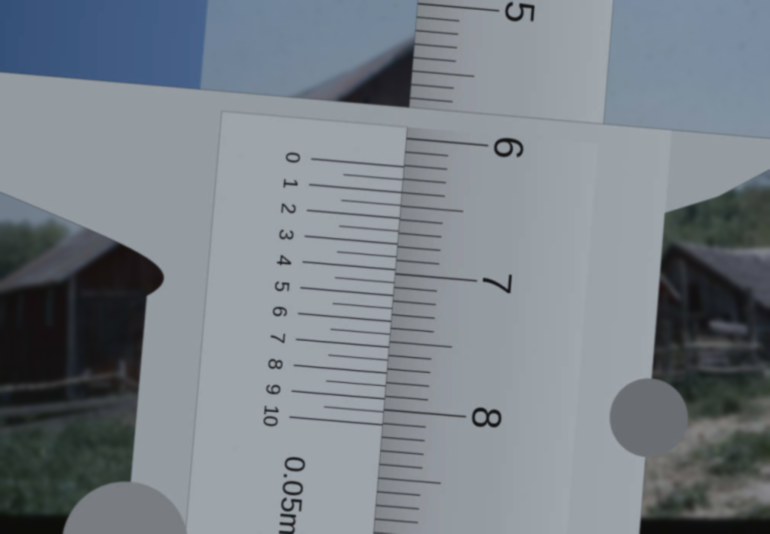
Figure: 62.1 mm
